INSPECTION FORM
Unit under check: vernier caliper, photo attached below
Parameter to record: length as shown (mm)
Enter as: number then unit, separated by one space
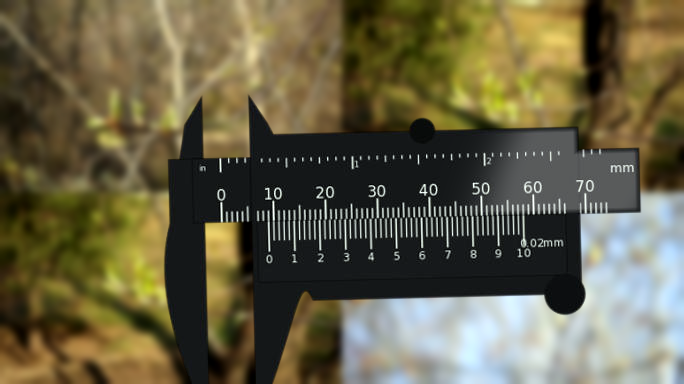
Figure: 9.0 mm
